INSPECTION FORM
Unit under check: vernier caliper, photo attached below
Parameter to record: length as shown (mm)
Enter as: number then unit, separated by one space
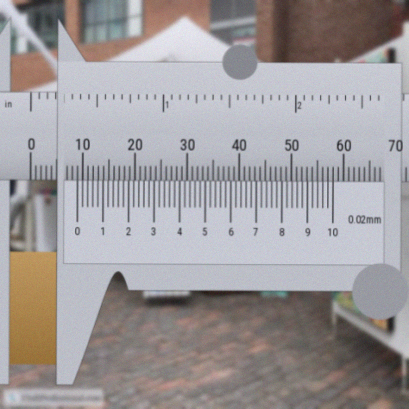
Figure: 9.0 mm
